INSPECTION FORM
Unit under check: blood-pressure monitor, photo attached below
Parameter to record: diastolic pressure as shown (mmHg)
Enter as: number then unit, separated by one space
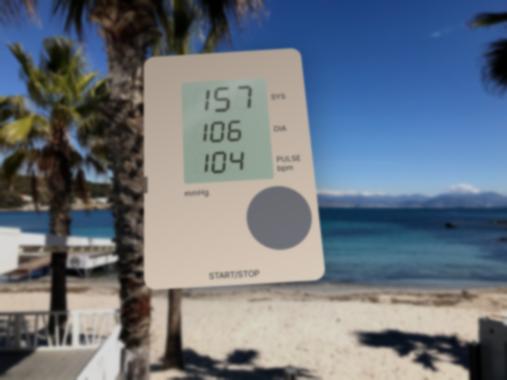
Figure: 106 mmHg
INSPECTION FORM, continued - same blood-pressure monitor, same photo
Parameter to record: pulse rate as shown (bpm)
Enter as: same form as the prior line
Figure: 104 bpm
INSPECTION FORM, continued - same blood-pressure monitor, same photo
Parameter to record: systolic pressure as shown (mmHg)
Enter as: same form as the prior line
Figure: 157 mmHg
